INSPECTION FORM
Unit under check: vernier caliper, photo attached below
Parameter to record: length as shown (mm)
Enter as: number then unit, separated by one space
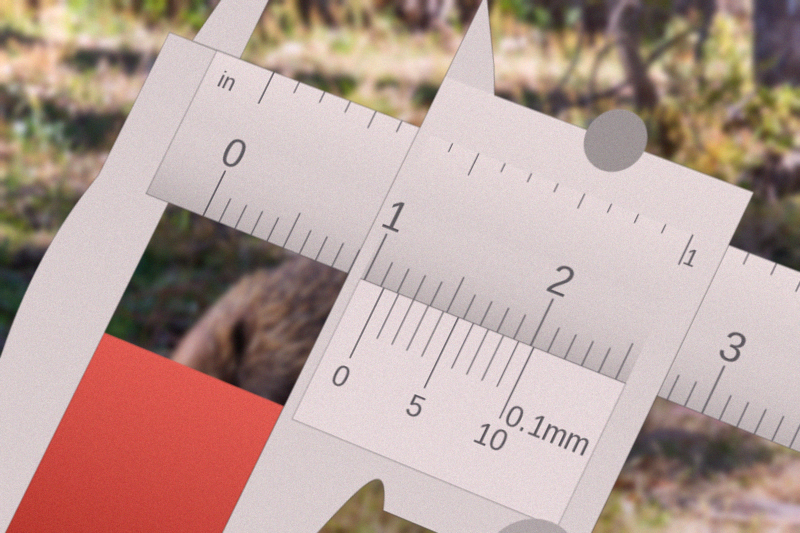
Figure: 11.2 mm
